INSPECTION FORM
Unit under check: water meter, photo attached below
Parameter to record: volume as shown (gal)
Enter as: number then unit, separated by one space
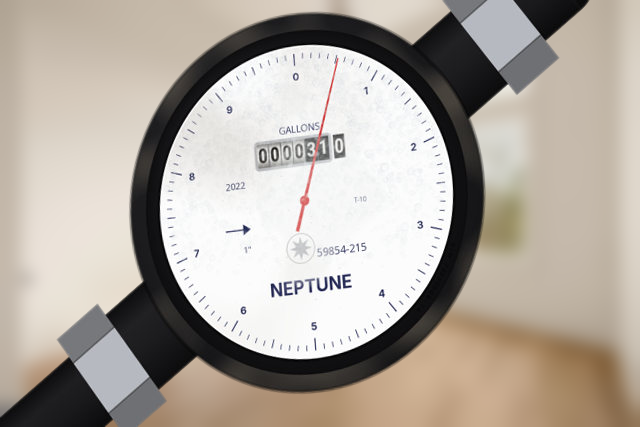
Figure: 310.5 gal
